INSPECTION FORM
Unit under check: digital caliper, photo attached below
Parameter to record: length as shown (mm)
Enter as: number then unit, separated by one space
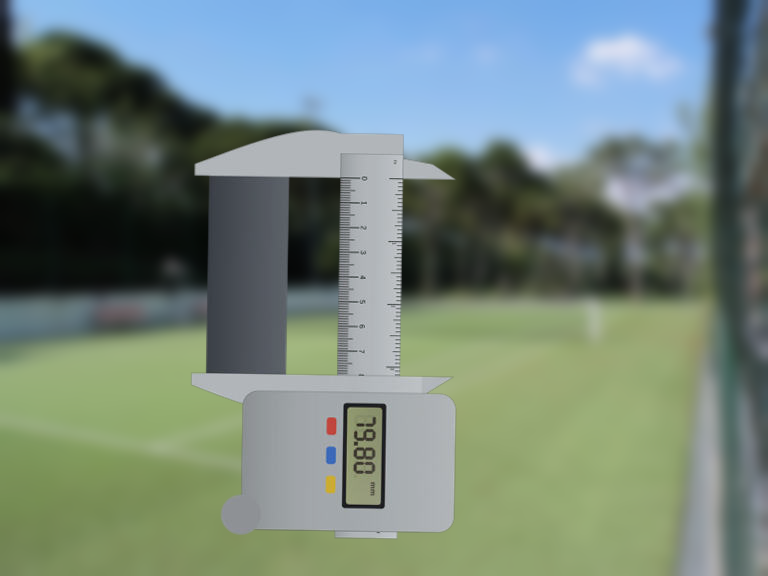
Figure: 79.80 mm
